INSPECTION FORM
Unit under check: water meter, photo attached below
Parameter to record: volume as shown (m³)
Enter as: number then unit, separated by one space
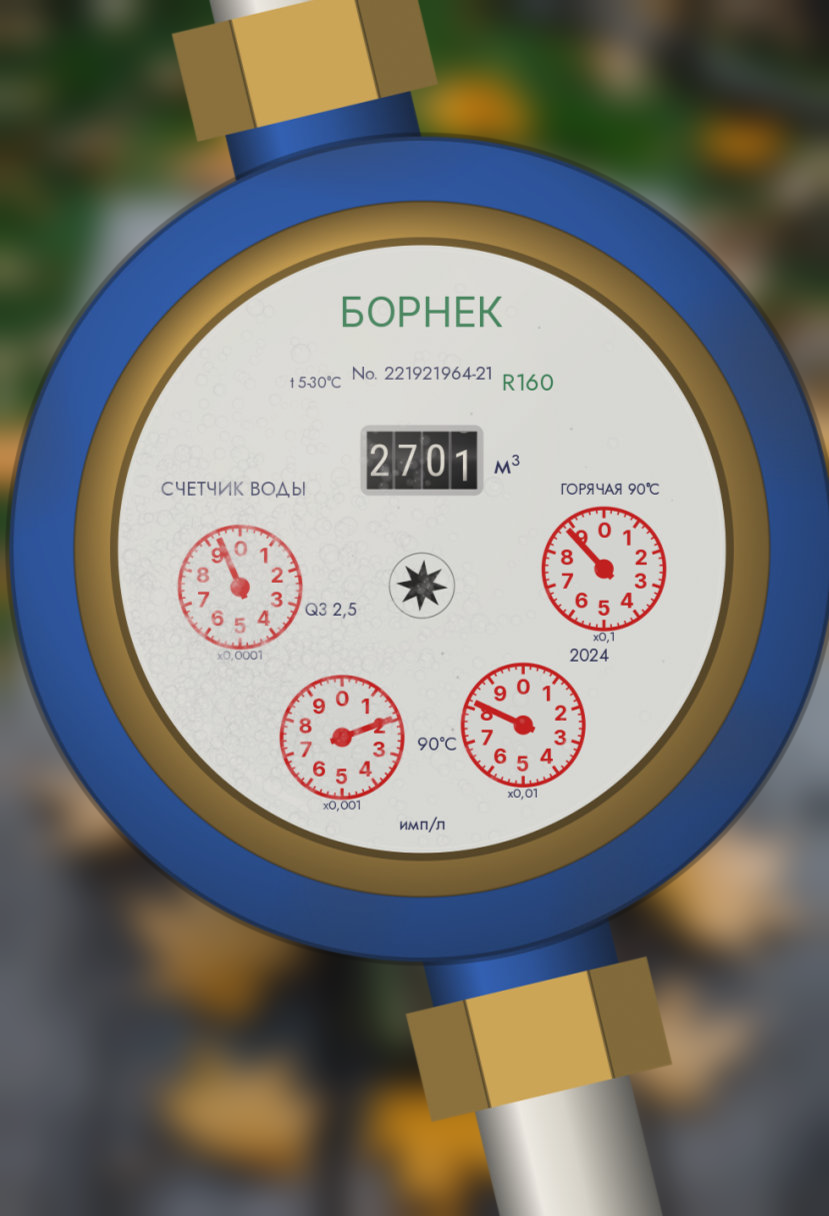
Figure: 2700.8819 m³
